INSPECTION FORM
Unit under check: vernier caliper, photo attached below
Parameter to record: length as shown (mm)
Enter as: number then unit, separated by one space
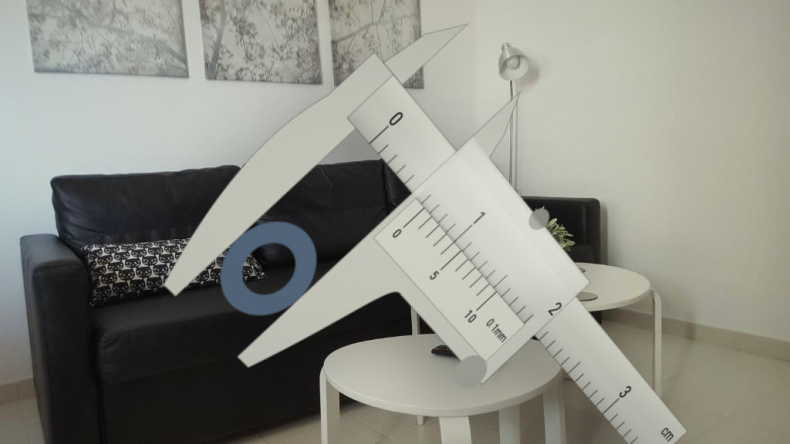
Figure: 6.4 mm
